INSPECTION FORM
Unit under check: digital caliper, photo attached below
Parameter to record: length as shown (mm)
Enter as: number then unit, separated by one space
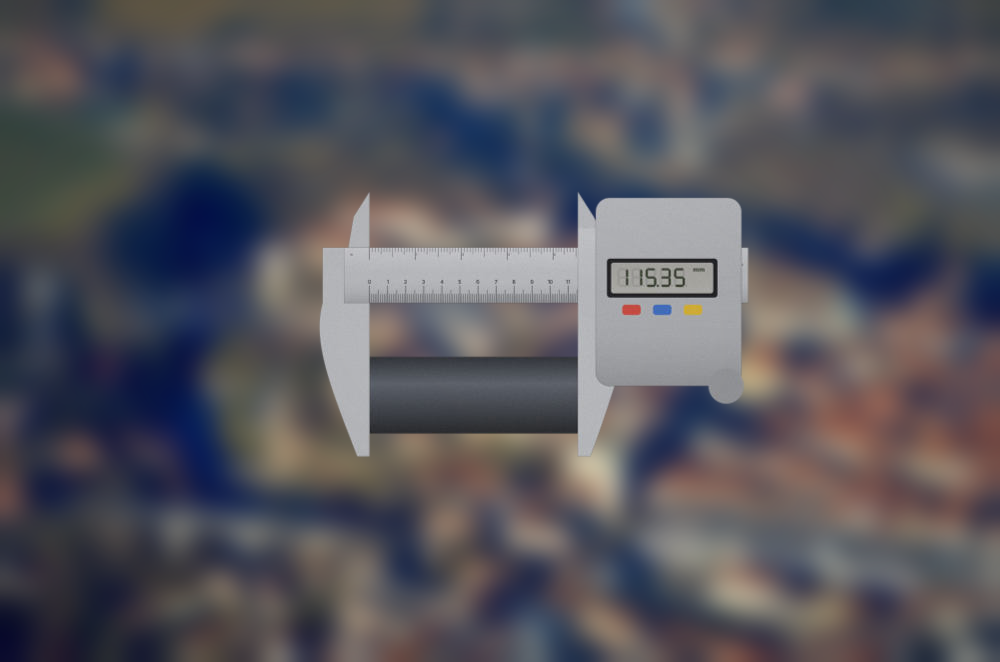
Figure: 115.35 mm
